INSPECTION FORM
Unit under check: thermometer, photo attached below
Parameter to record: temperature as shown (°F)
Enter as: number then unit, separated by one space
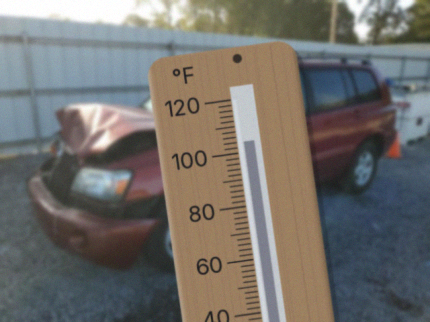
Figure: 104 °F
